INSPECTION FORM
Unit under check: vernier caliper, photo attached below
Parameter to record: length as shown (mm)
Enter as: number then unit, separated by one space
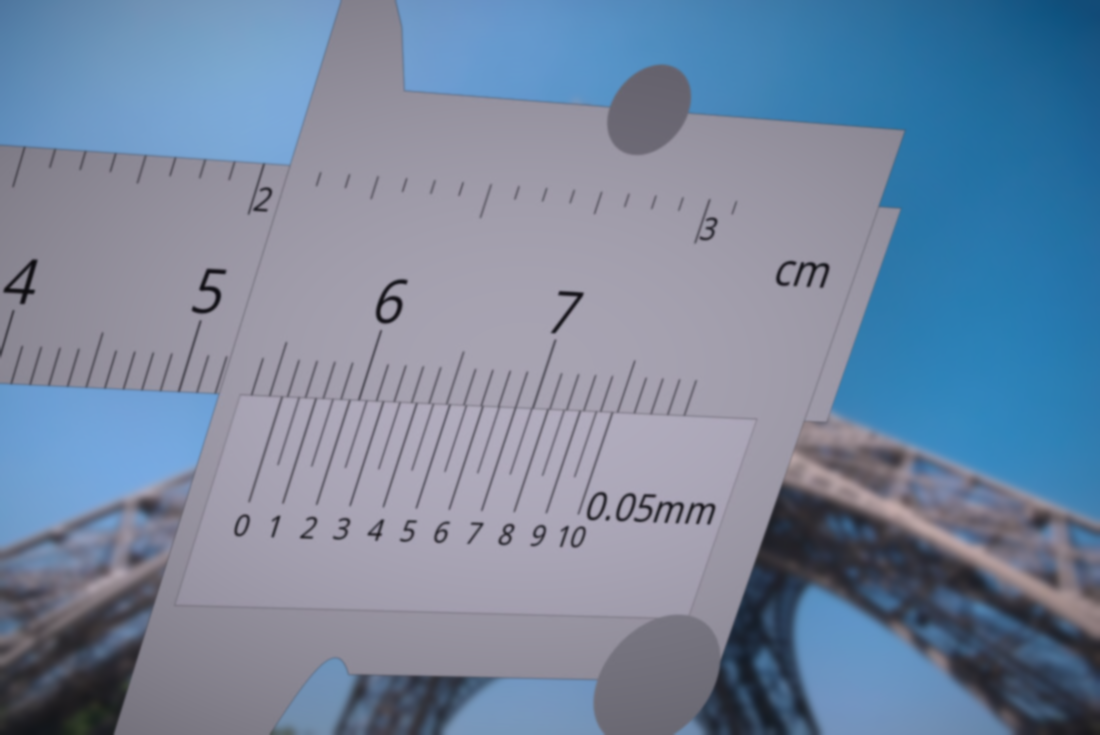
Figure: 55.7 mm
